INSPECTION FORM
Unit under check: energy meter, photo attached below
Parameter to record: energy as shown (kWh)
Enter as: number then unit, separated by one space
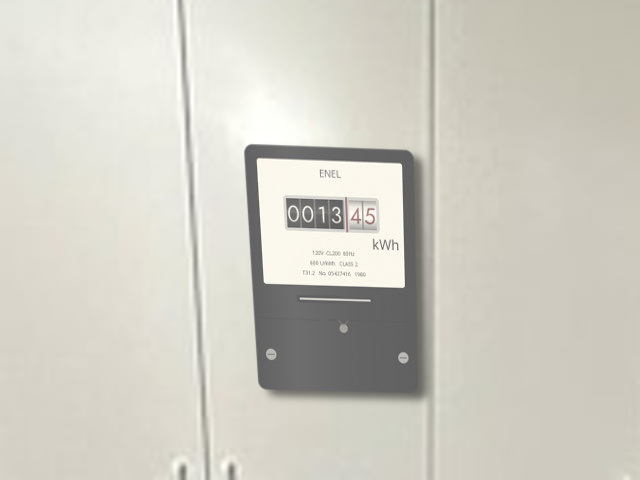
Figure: 13.45 kWh
